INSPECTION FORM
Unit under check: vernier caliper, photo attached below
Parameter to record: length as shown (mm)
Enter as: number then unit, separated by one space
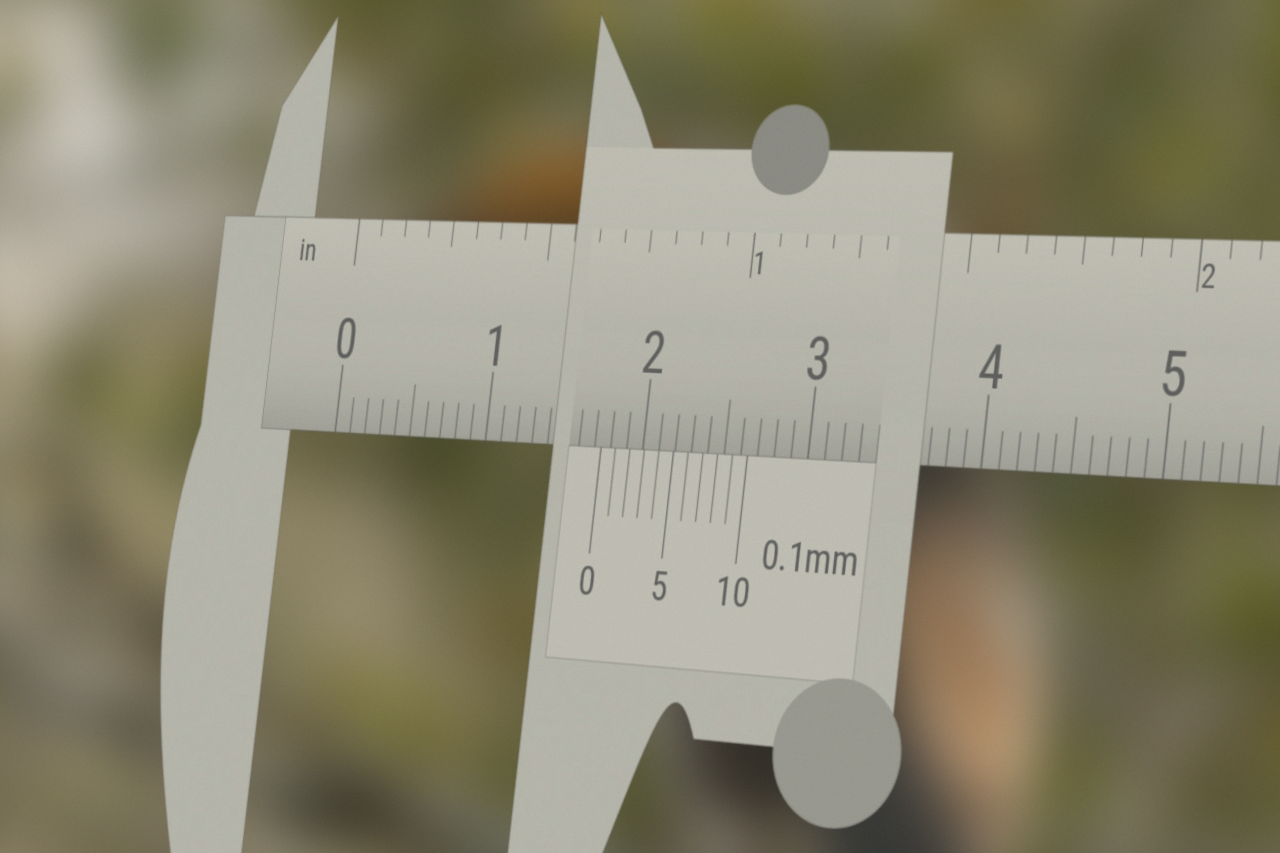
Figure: 17.4 mm
